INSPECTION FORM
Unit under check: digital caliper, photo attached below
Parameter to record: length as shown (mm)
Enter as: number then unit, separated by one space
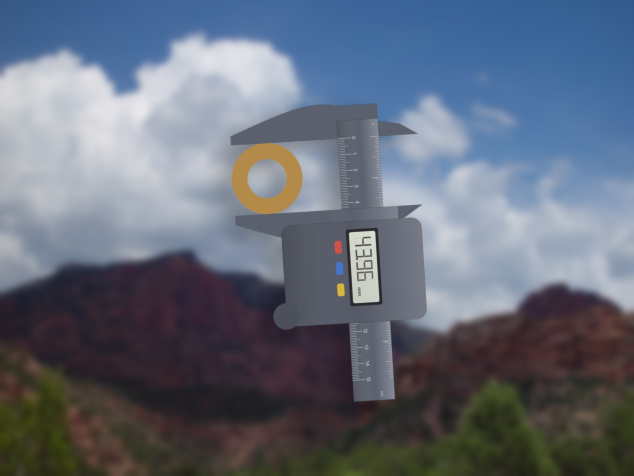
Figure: 43.96 mm
